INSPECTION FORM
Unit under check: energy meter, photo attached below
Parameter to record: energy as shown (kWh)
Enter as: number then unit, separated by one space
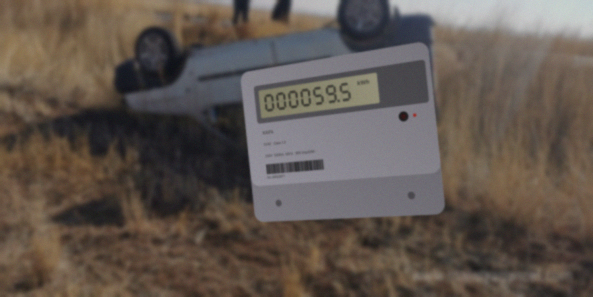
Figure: 59.5 kWh
